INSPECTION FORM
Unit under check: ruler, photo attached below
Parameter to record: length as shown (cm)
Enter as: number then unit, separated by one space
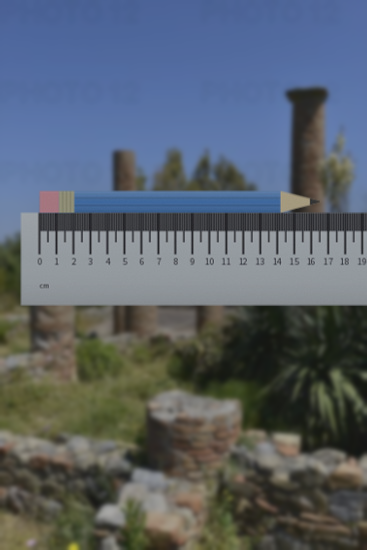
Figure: 16.5 cm
